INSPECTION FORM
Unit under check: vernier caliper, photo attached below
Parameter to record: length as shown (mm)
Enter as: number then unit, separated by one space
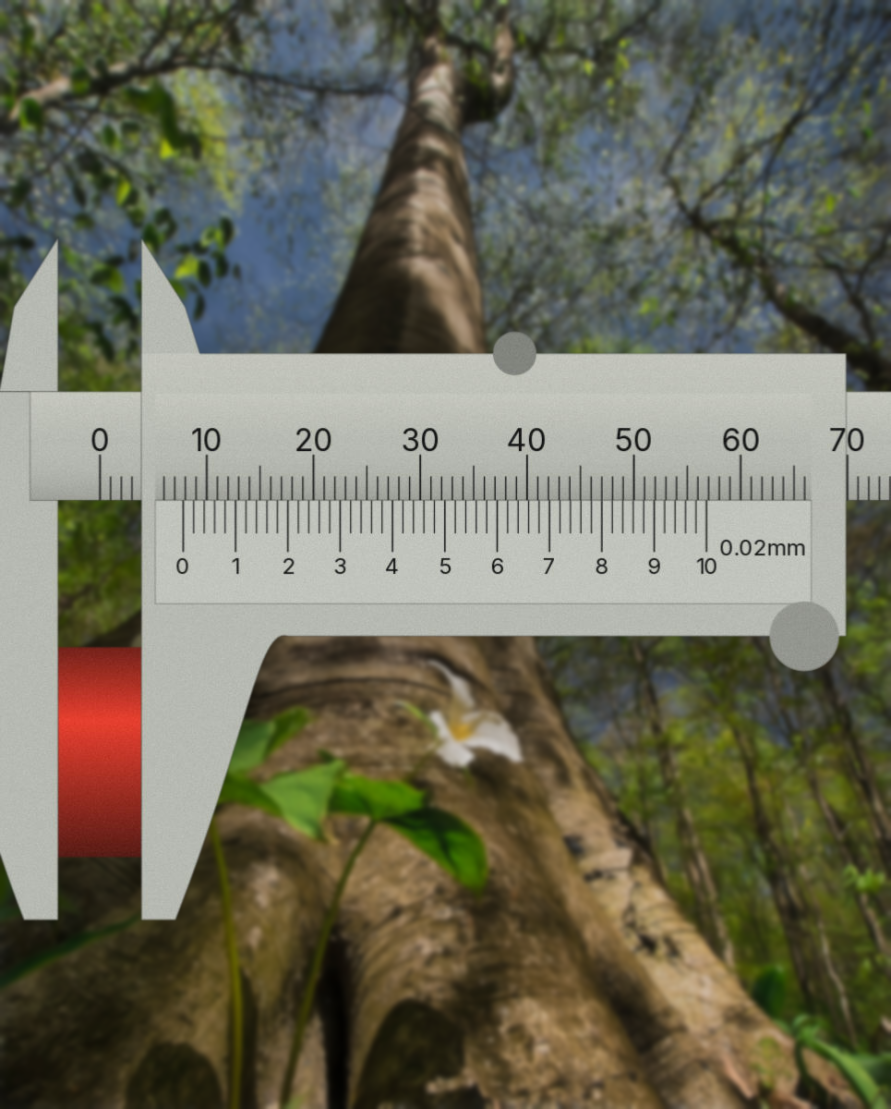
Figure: 7.8 mm
